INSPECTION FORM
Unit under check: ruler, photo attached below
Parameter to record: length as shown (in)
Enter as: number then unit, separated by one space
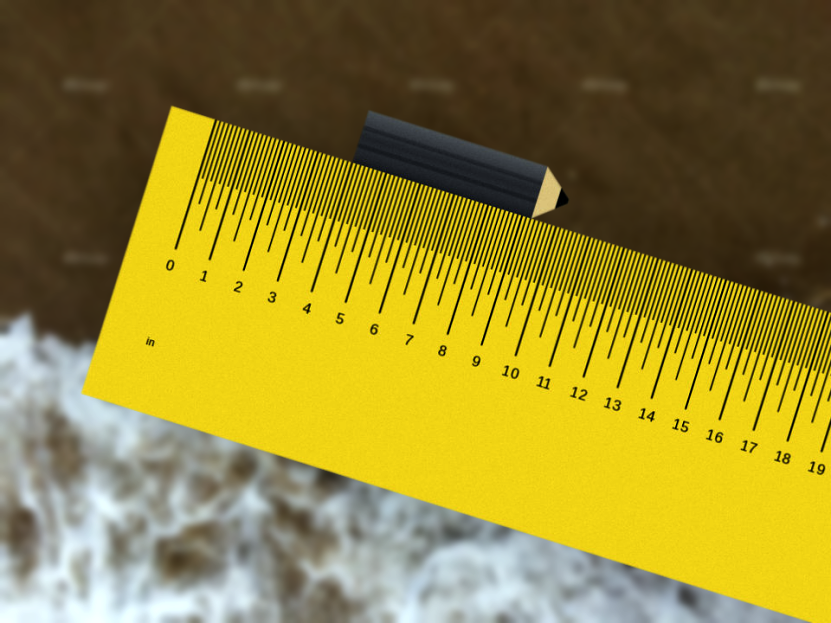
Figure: 6.125 in
